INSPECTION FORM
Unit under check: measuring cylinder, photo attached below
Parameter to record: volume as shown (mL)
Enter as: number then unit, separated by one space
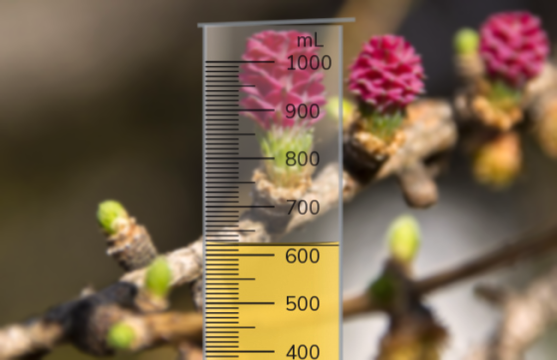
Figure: 620 mL
